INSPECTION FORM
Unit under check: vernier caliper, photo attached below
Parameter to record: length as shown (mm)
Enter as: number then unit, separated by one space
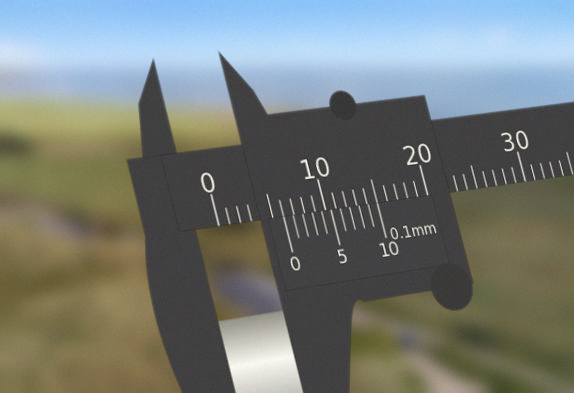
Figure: 6.0 mm
